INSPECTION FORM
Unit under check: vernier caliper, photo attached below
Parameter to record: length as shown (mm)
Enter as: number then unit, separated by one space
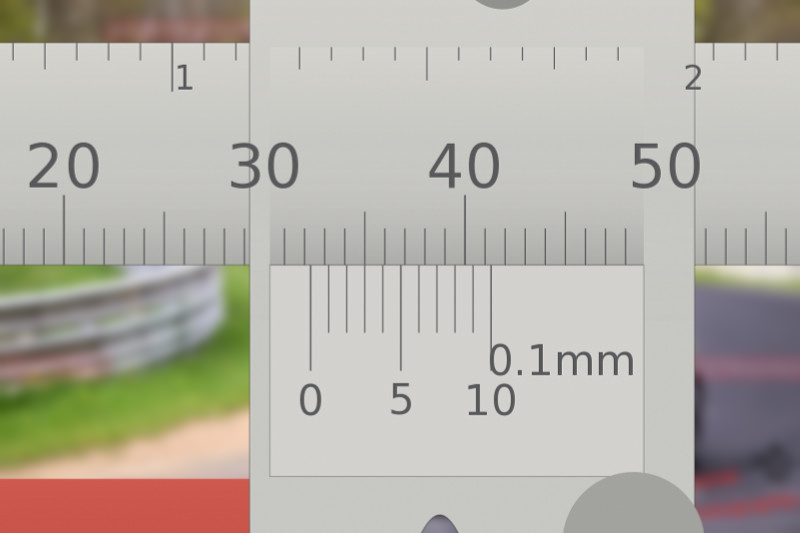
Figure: 32.3 mm
